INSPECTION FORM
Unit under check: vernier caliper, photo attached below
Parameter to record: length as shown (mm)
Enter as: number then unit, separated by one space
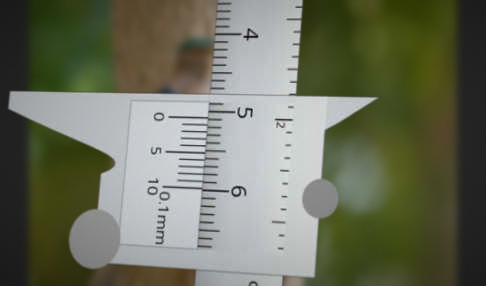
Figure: 50.8 mm
